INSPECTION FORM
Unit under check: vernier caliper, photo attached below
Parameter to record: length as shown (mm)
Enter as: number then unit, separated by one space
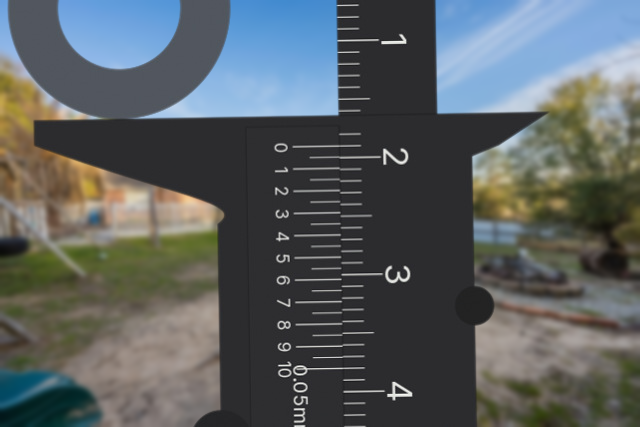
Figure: 19.0 mm
